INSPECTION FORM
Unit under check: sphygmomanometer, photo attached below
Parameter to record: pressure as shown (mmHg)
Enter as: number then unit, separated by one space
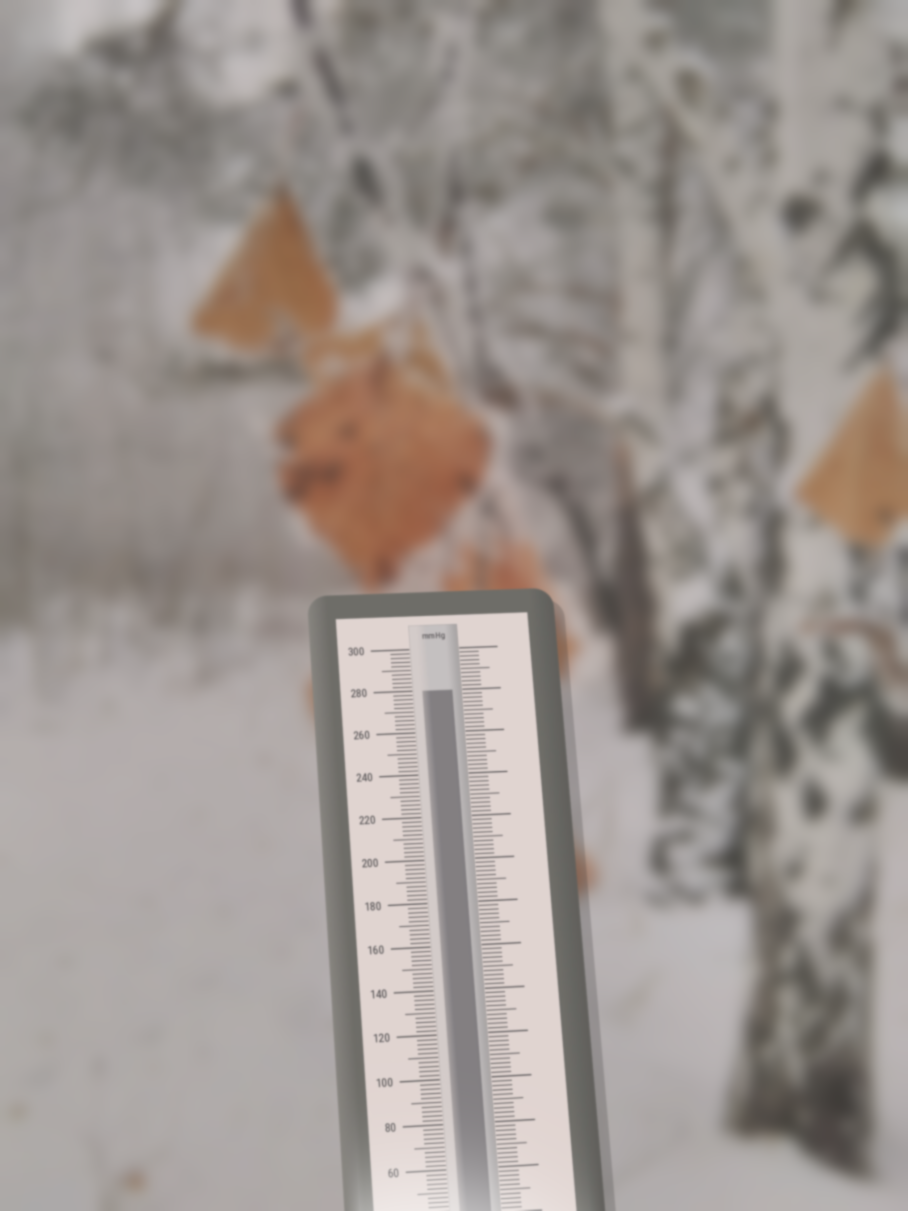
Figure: 280 mmHg
